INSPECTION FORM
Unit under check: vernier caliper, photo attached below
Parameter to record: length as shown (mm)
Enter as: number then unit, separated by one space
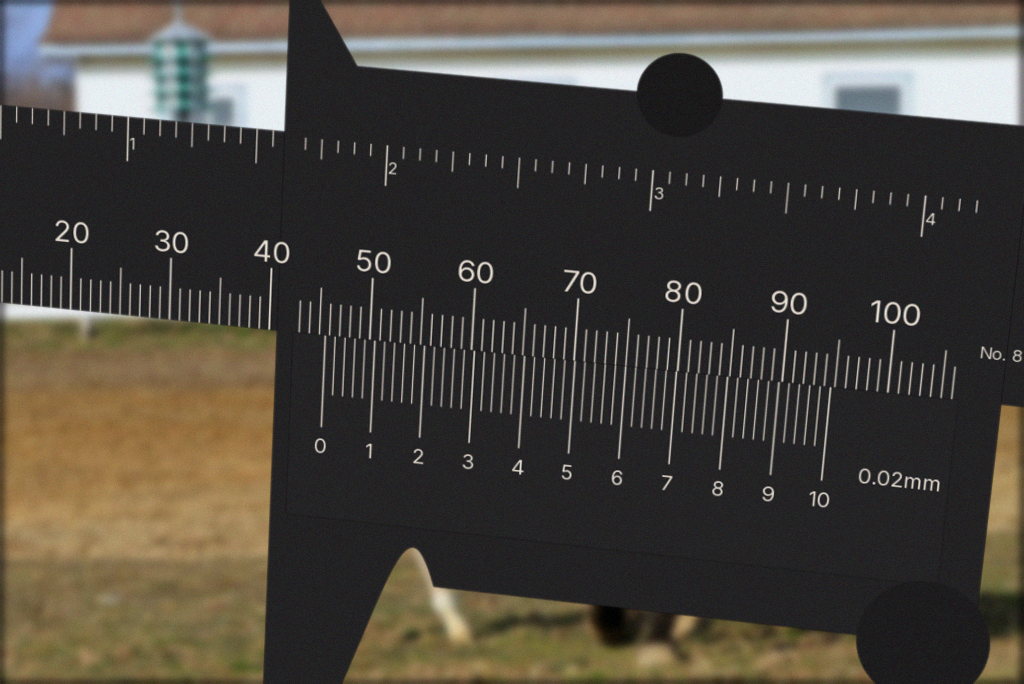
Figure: 45.6 mm
